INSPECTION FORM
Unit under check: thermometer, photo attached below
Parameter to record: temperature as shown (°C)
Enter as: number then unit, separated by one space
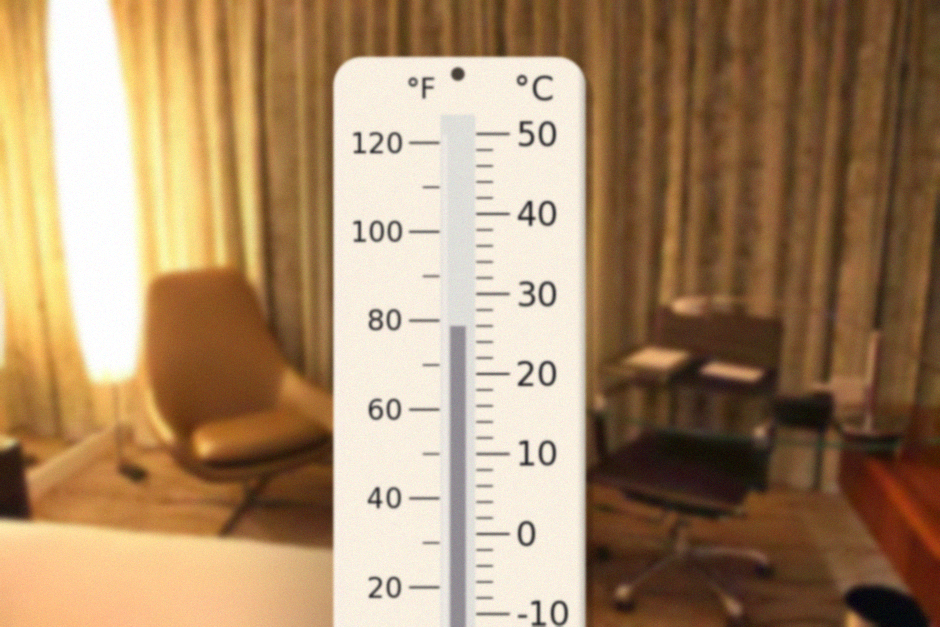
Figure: 26 °C
